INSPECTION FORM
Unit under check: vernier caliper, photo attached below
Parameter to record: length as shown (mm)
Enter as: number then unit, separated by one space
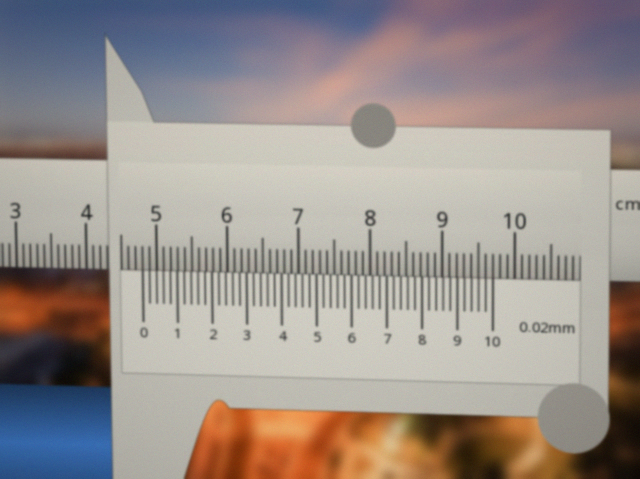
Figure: 48.0 mm
